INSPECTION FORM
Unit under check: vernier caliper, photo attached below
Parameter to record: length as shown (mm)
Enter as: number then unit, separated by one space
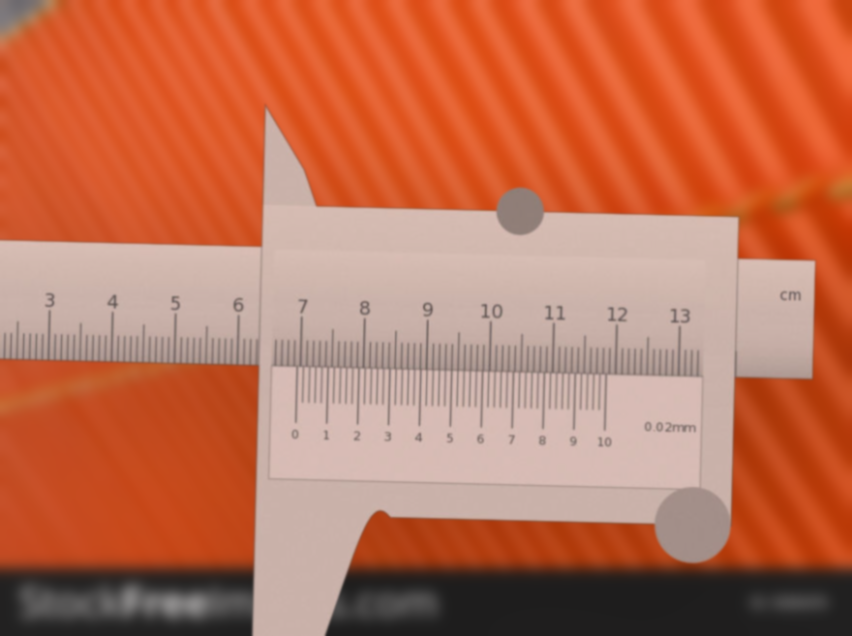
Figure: 69.5 mm
